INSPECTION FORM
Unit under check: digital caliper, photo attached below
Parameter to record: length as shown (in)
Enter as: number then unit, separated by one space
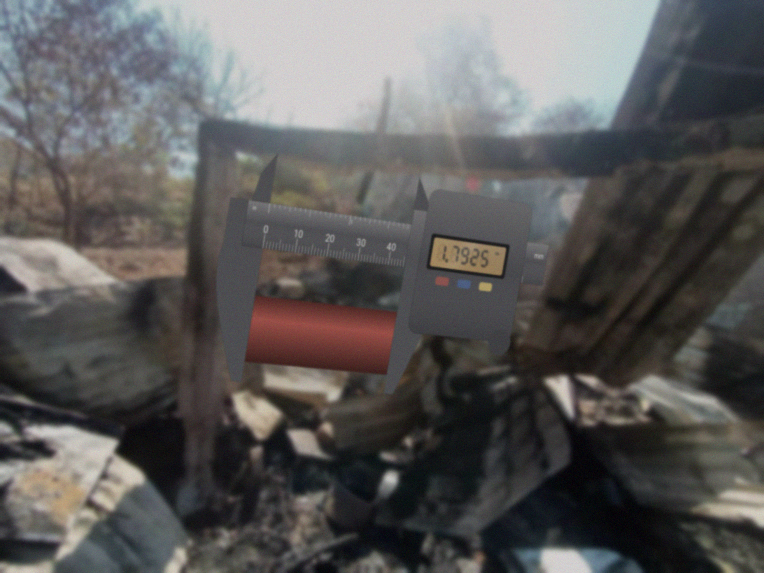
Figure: 1.7925 in
